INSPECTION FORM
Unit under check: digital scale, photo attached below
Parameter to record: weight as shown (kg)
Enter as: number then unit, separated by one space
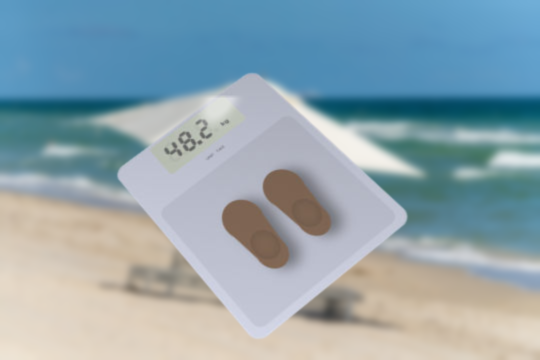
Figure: 48.2 kg
